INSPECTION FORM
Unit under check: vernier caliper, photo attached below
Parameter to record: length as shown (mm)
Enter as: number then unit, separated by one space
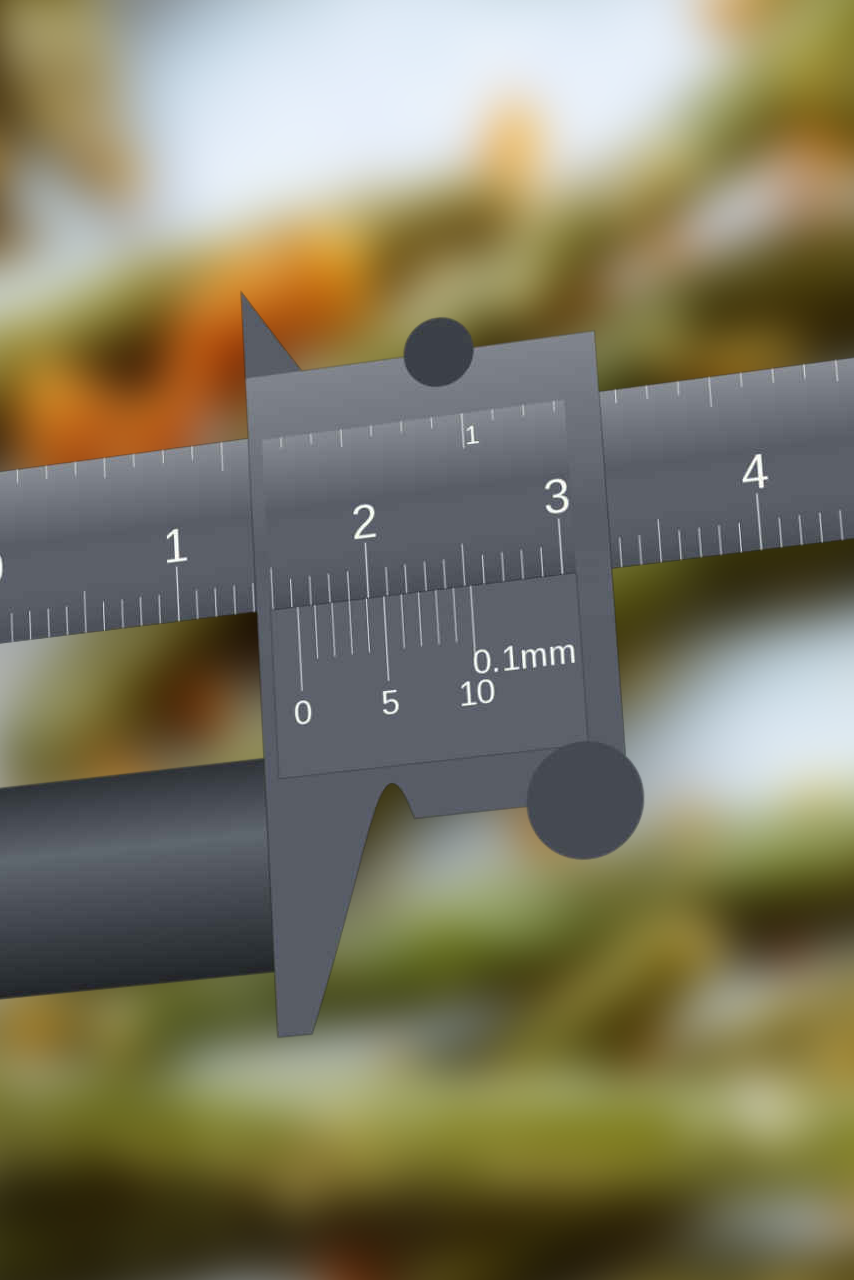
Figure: 16.3 mm
